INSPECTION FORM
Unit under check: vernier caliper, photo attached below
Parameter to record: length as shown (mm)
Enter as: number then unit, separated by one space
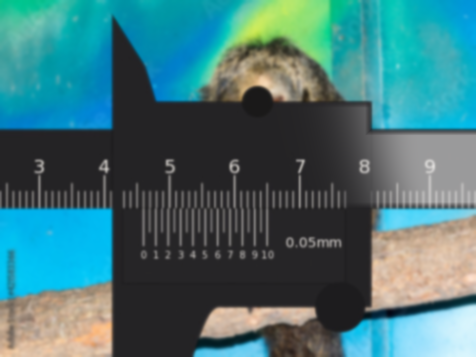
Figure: 46.0 mm
